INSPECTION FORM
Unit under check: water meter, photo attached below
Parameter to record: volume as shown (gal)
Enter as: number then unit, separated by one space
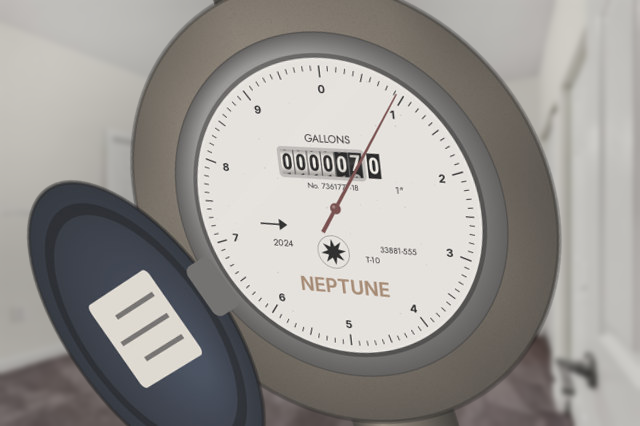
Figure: 70.9 gal
